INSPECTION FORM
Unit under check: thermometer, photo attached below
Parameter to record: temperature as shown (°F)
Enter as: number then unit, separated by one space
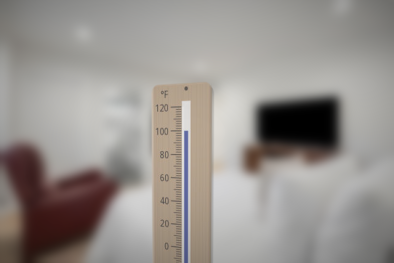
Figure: 100 °F
